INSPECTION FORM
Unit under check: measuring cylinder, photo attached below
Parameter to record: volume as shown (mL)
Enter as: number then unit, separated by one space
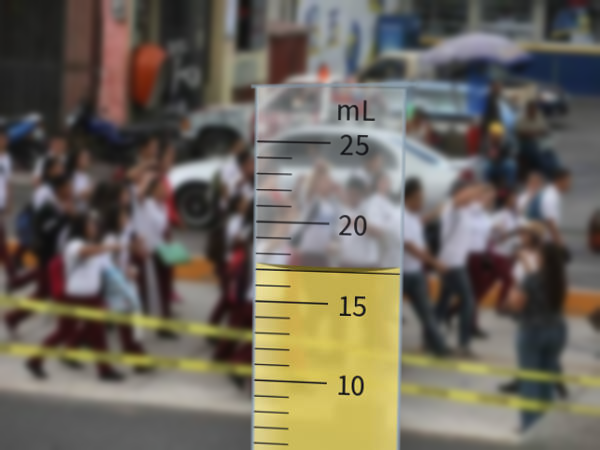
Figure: 17 mL
